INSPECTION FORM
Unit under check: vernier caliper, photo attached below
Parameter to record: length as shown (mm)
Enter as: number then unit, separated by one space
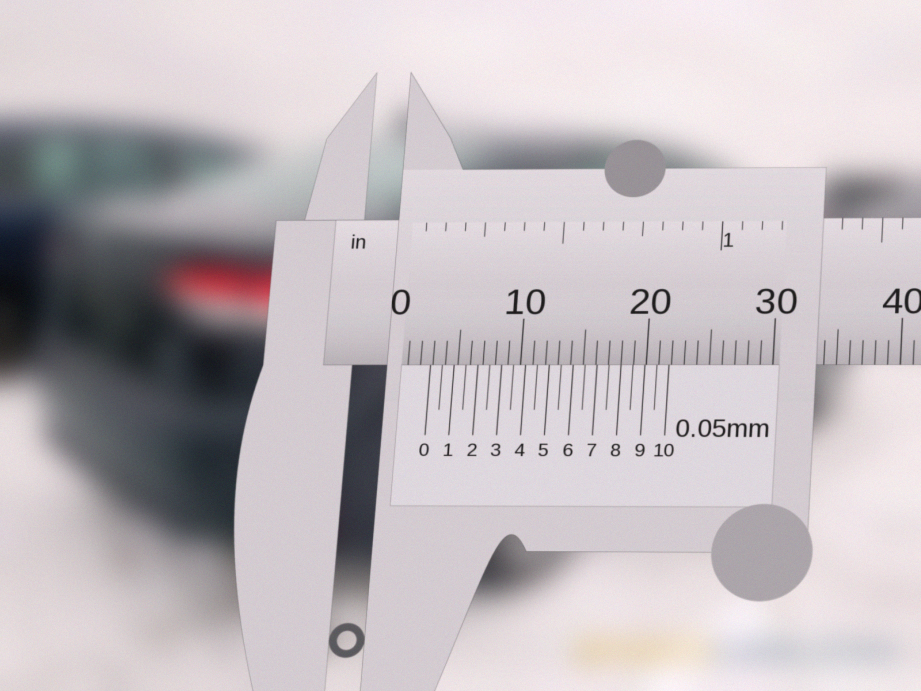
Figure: 2.8 mm
